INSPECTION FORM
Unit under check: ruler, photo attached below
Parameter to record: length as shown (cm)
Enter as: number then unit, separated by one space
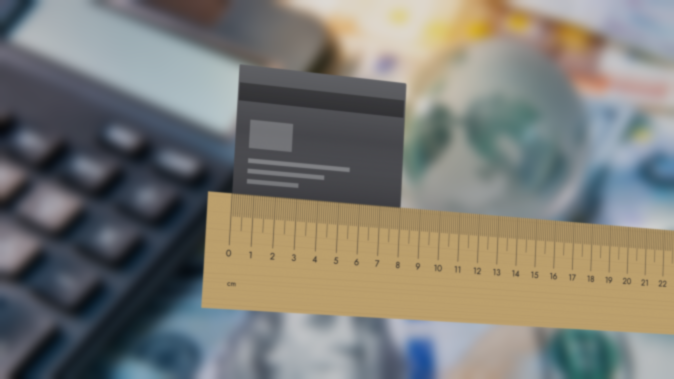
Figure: 8 cm
